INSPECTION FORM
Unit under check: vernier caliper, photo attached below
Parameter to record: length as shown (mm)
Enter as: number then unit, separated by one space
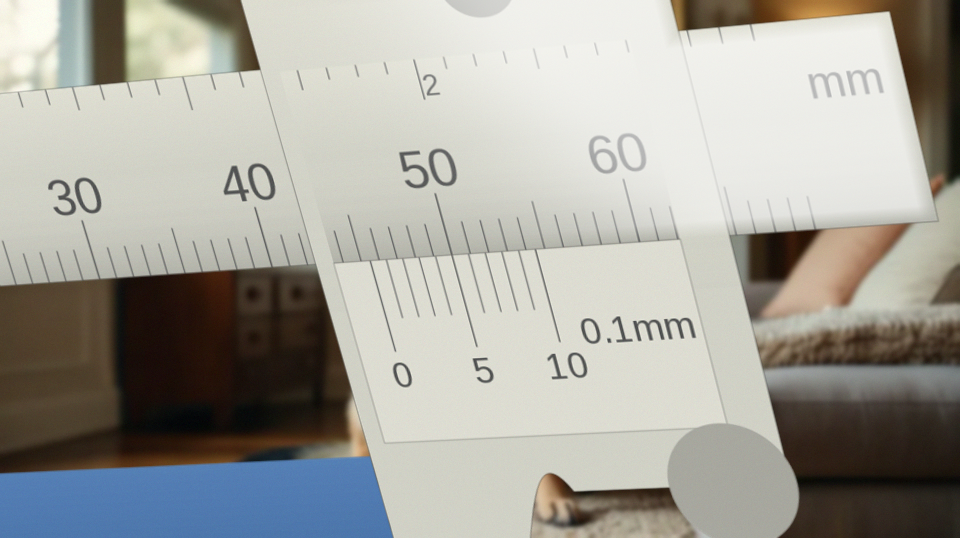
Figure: 45.5 mm
